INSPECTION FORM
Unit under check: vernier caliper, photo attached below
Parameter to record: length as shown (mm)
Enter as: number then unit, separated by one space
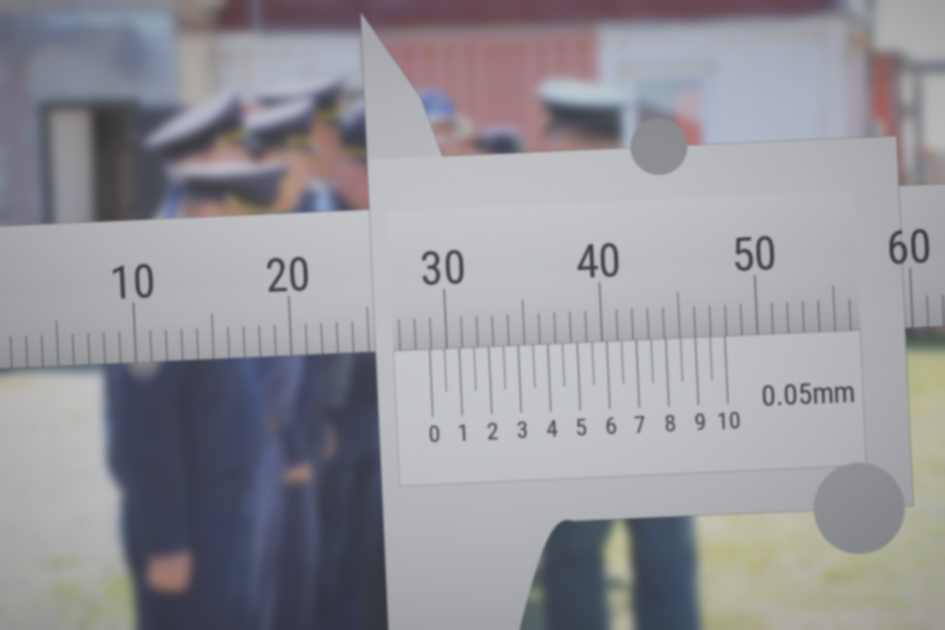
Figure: 28.9 mm
